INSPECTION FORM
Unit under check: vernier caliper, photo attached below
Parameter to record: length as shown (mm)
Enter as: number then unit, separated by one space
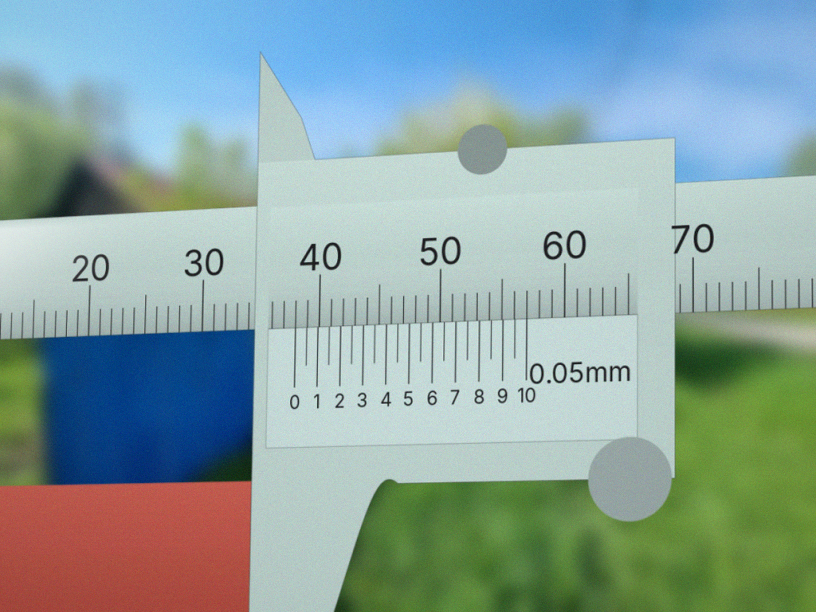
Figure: 38.0 mm
